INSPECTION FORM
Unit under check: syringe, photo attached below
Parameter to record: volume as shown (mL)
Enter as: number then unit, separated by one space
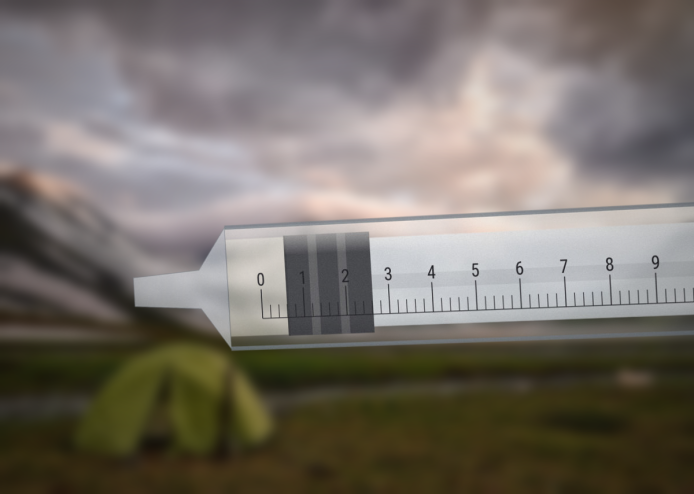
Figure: 0.6 mL
